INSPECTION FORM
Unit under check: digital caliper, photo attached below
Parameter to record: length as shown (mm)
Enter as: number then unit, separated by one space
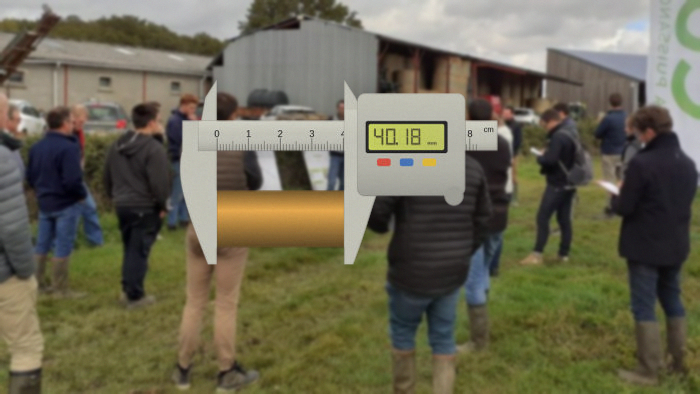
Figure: 40.18 mm
